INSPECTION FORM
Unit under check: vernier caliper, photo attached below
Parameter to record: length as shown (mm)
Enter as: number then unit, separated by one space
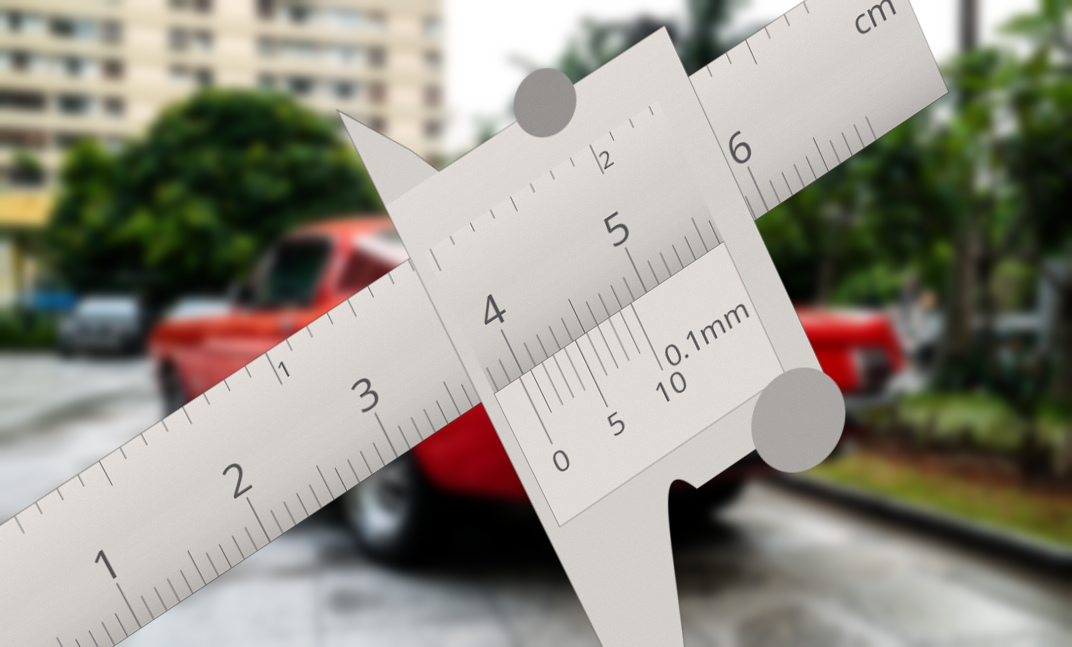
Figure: 39.7 mm
